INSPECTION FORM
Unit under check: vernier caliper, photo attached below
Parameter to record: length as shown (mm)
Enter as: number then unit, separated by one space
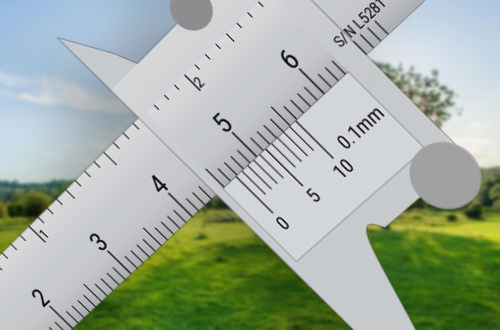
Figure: 46.8 mm
